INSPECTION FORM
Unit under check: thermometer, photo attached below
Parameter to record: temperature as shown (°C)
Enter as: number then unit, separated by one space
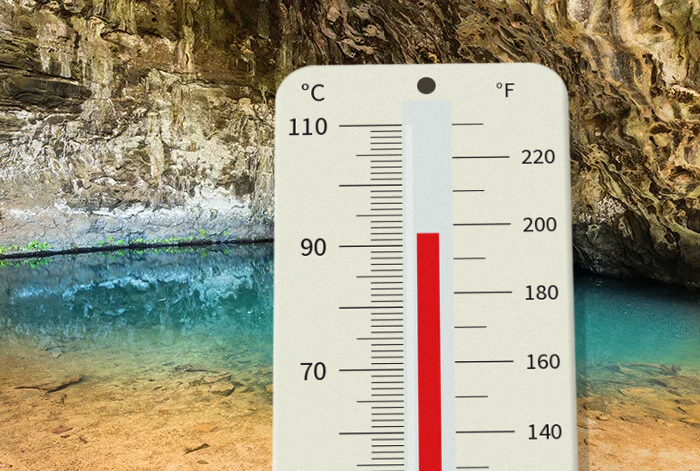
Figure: 92 °C
